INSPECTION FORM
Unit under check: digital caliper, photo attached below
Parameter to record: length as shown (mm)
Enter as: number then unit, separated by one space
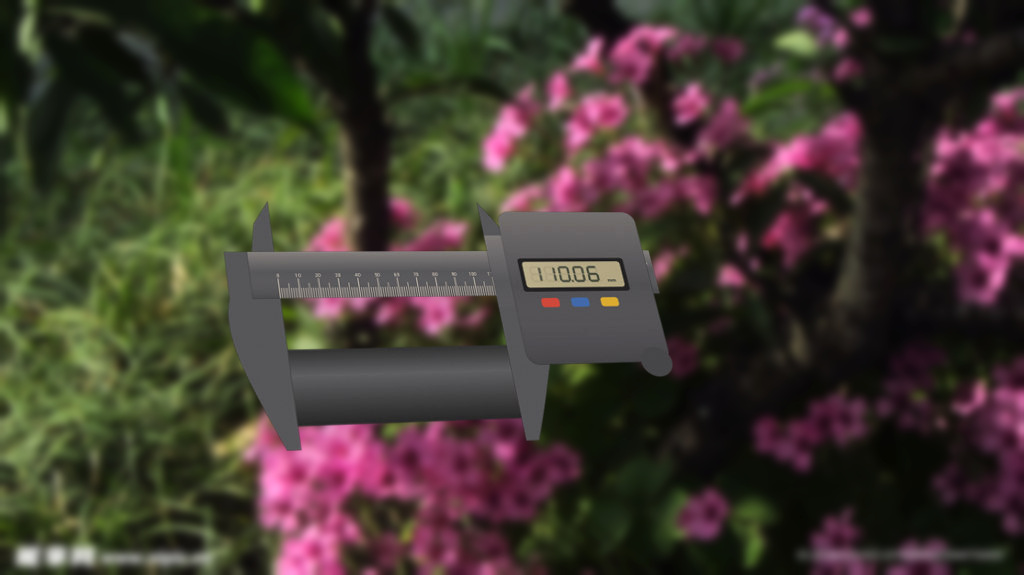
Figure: 110.06 mm
